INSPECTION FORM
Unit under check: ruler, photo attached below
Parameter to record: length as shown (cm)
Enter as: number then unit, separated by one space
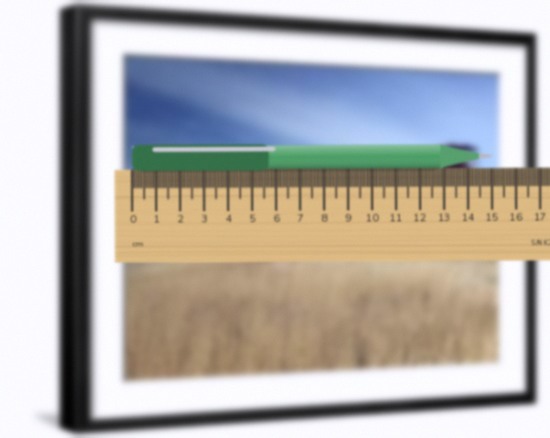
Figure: 15 cm
